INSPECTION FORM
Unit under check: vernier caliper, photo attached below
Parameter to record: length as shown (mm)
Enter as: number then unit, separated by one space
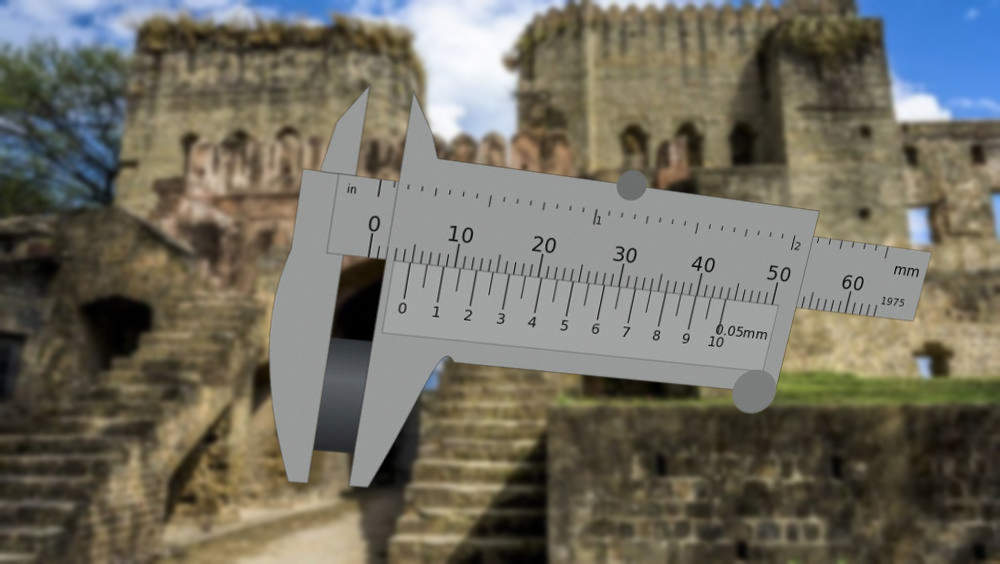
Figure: 4.8 mm
